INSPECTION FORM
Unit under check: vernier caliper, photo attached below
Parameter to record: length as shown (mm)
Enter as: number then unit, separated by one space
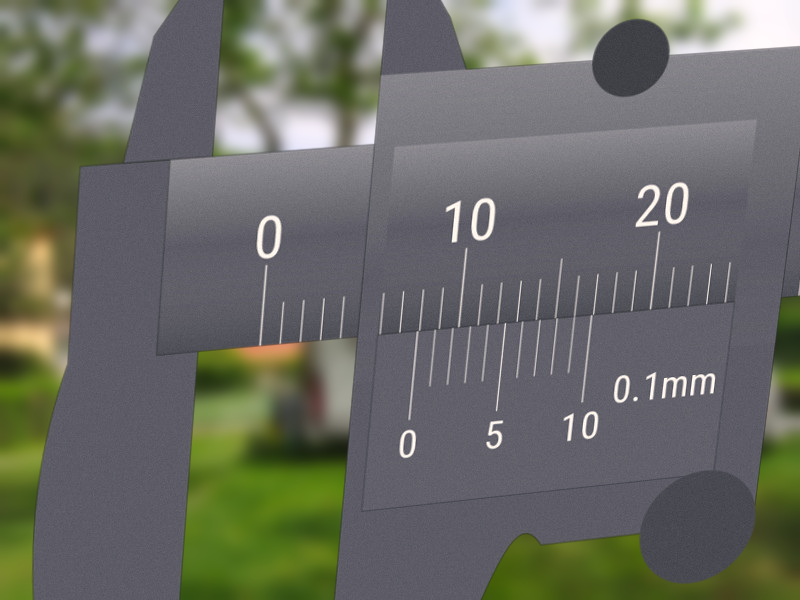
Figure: 7.9 mm
